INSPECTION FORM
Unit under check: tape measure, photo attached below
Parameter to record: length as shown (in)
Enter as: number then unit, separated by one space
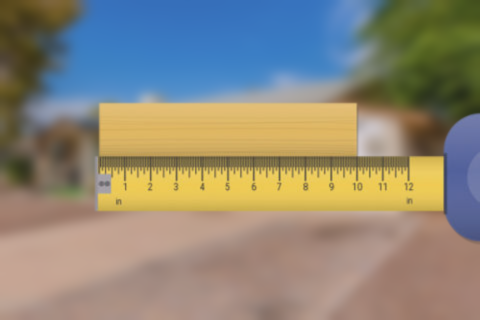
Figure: 10 in
